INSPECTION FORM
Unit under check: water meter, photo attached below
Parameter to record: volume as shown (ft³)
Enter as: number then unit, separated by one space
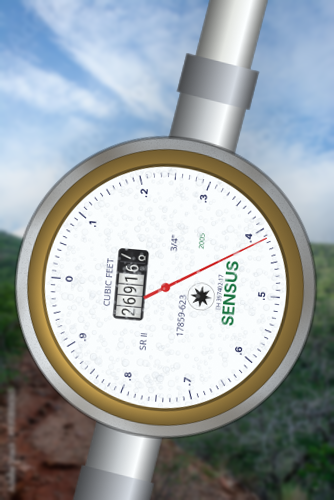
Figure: 269167.41 ft³
